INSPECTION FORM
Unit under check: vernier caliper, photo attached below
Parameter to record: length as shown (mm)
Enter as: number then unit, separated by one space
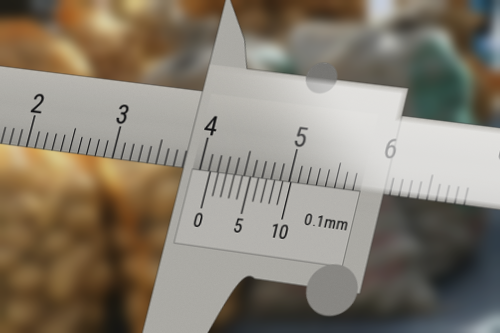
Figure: 41.2 mm
